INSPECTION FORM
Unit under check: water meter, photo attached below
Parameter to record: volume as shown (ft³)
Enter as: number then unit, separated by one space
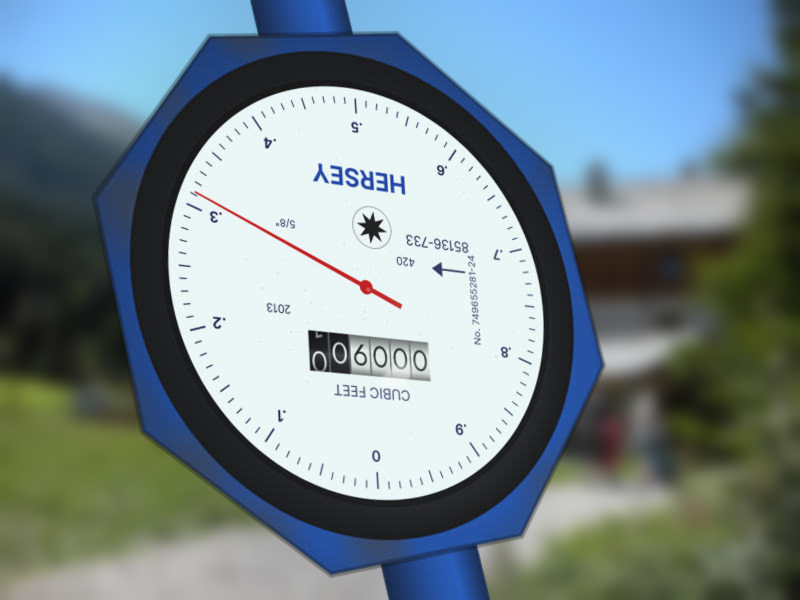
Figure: 900.31 ft³
